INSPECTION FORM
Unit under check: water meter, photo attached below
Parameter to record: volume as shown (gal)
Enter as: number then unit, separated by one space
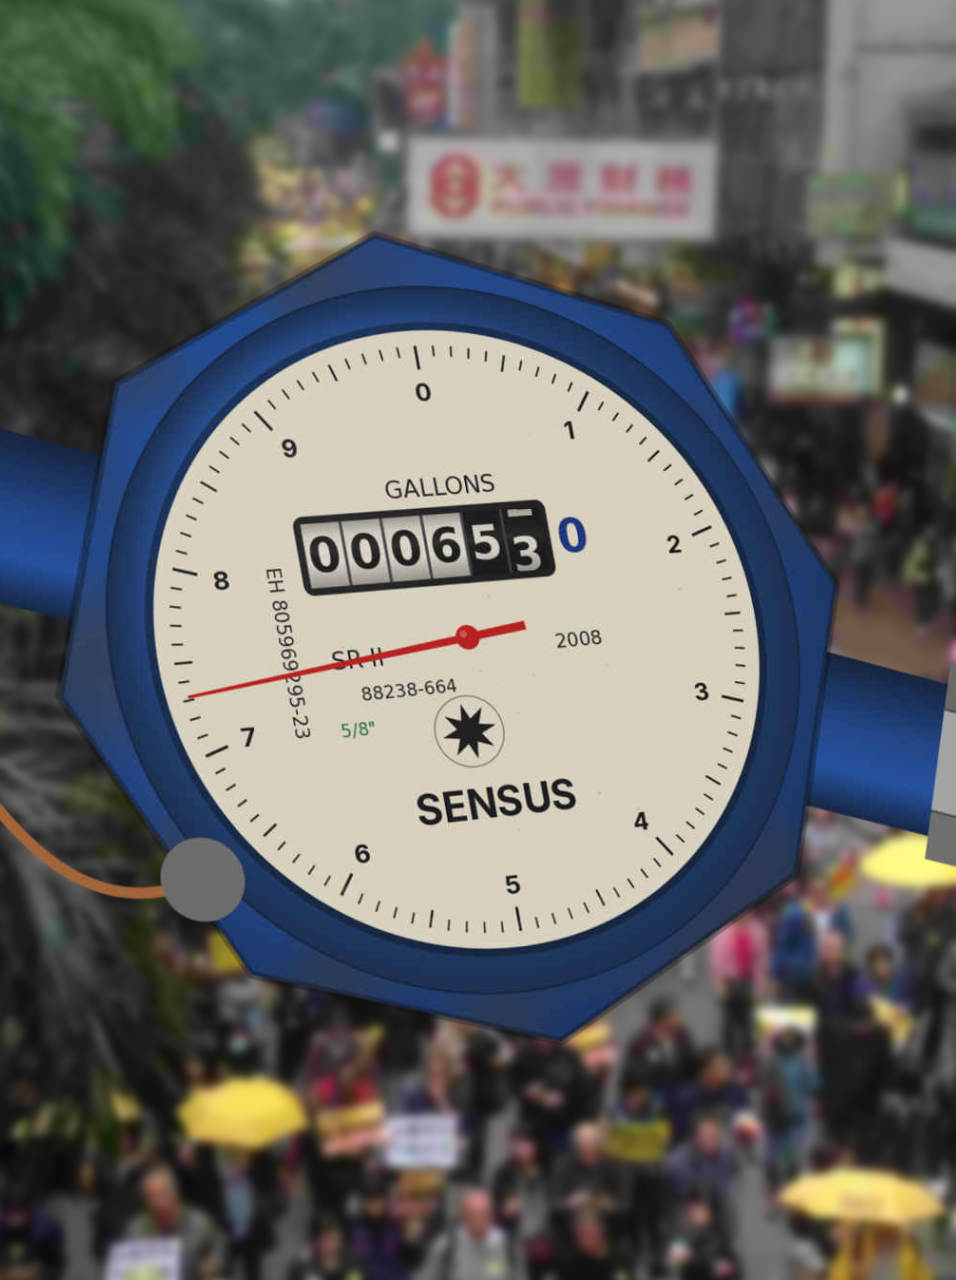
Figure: 6527.3 gal
